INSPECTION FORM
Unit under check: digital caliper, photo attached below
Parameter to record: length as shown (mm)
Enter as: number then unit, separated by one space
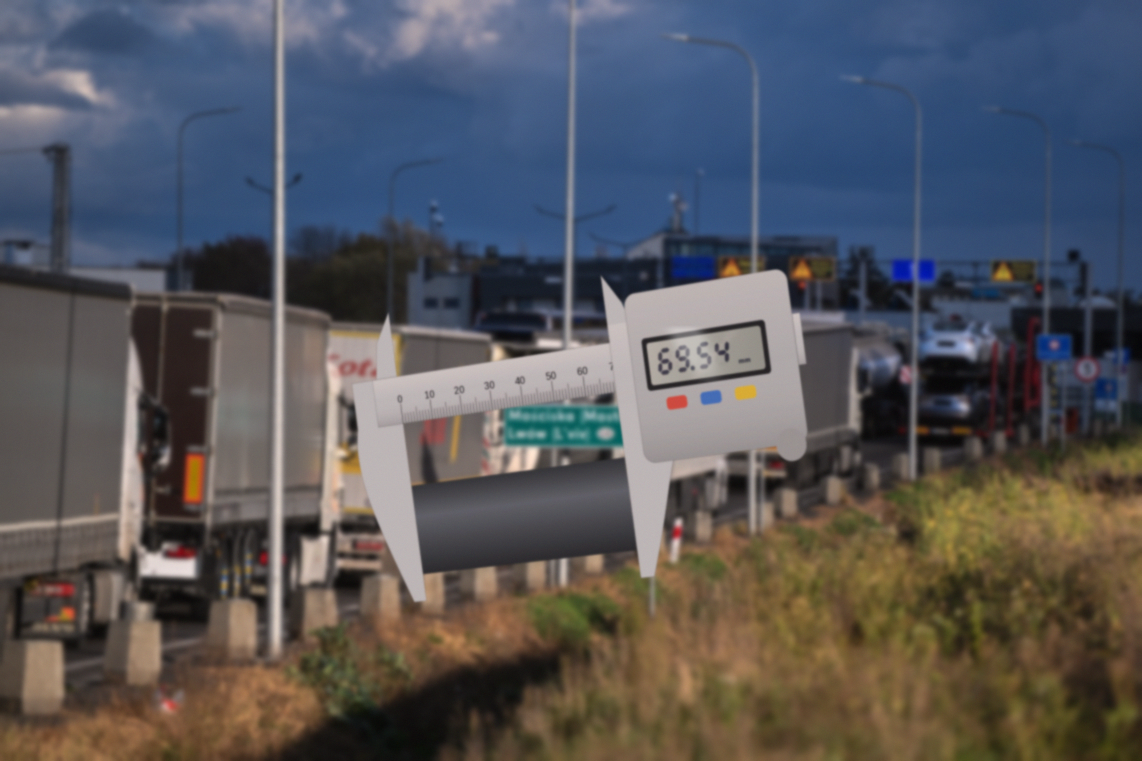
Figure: 69.54 mm
